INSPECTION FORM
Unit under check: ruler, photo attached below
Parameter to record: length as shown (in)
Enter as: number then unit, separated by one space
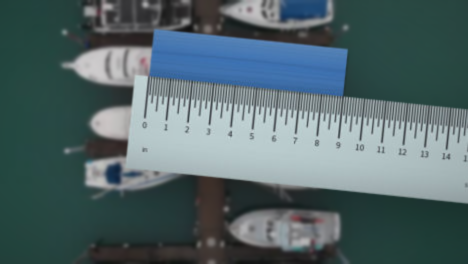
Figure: 9 in
